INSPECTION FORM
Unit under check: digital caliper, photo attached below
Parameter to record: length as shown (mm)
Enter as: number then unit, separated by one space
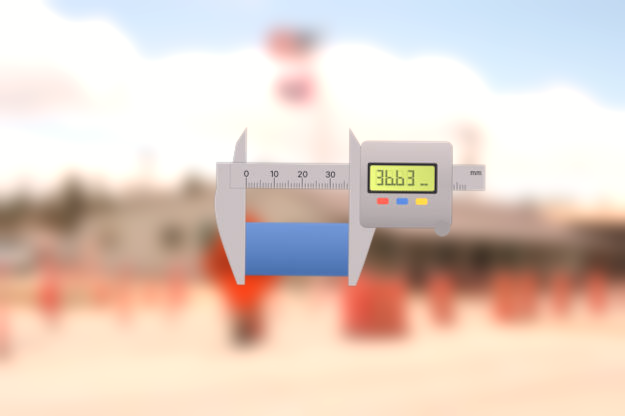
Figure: 36.63 mm
